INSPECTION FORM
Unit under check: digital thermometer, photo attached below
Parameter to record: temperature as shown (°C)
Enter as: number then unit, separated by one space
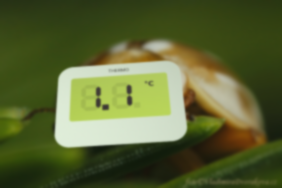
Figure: 1.1 °C
